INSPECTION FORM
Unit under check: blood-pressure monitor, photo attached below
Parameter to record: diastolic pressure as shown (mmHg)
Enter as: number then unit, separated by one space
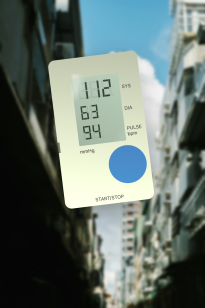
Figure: 63 mmHg
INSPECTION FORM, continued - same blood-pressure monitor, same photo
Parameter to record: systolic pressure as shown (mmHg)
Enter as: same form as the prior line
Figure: 112 mmHg
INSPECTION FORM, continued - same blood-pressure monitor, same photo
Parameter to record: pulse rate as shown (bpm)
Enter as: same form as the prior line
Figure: 94 bpm
